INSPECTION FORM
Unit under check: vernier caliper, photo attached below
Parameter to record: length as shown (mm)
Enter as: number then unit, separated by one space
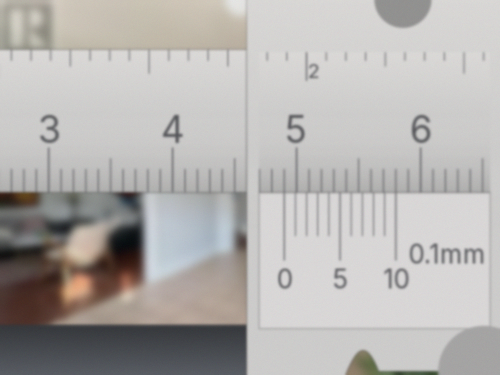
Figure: 49.0 mm
